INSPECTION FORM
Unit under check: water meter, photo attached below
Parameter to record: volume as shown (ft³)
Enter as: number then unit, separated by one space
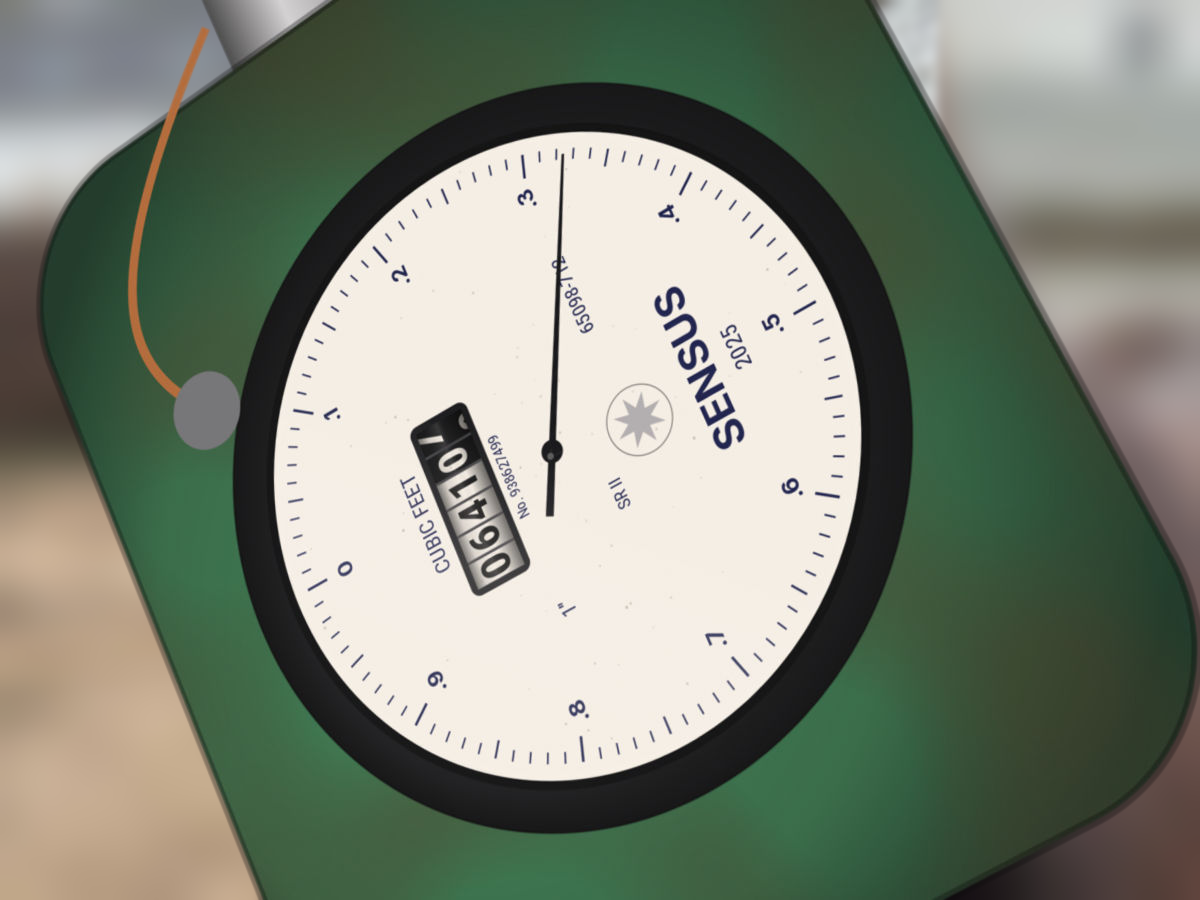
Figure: 64107.32 ft³
